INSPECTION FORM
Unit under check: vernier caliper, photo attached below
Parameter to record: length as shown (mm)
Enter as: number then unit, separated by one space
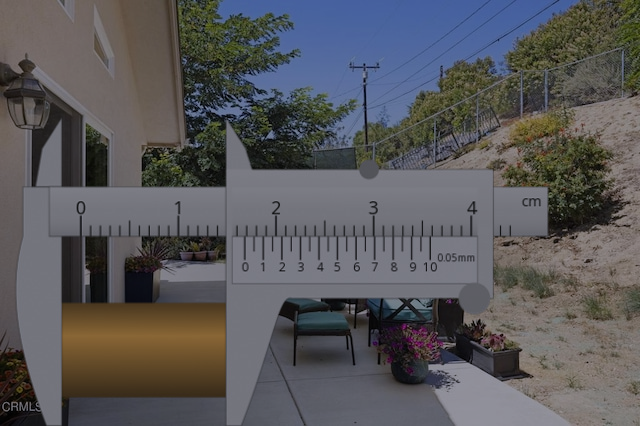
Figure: 16.8 mm
